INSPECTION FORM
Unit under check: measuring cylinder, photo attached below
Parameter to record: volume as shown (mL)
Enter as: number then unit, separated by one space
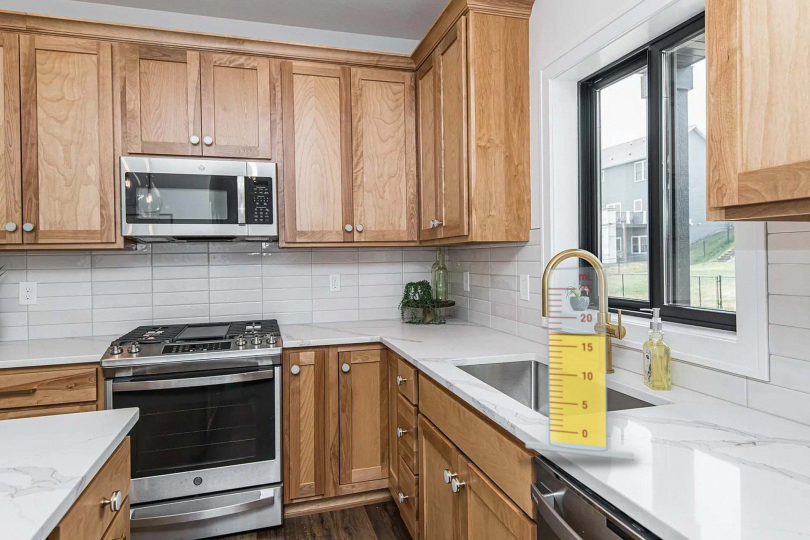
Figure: 17 mL
